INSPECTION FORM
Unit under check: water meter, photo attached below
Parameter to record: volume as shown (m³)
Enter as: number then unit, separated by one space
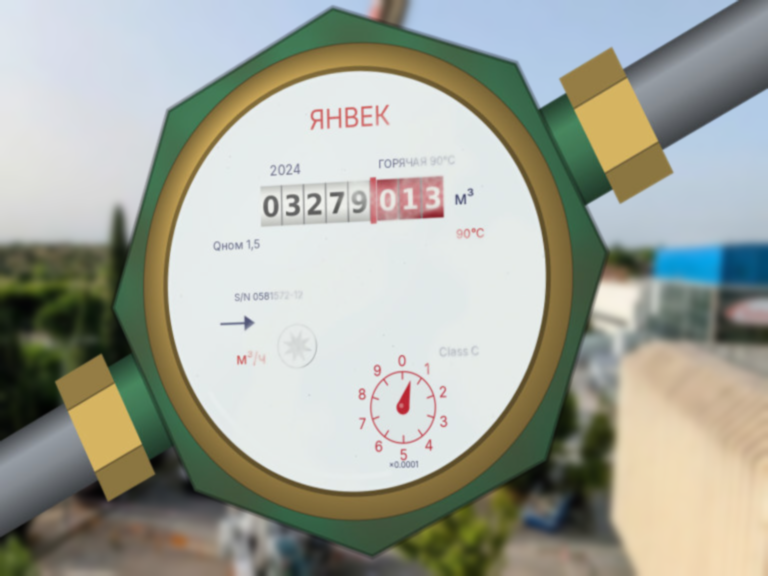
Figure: 3279.0130 m³
